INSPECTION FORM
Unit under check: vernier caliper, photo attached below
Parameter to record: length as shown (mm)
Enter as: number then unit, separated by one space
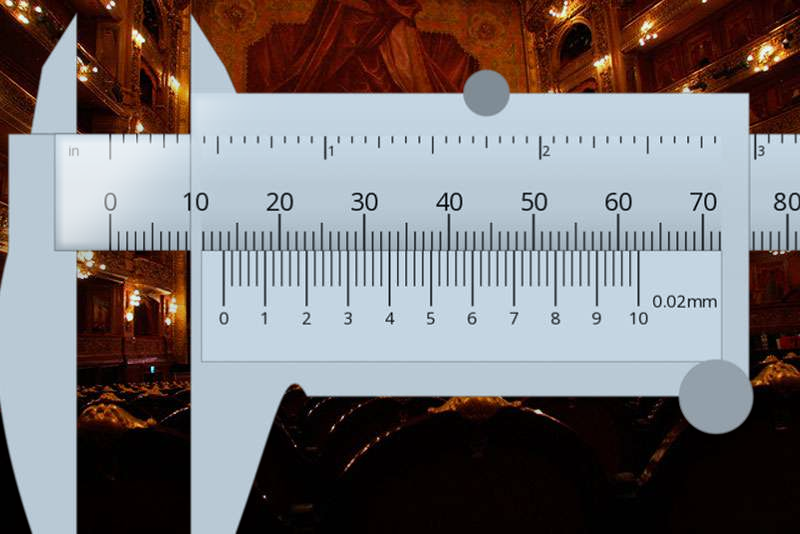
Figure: 13.4 mm
